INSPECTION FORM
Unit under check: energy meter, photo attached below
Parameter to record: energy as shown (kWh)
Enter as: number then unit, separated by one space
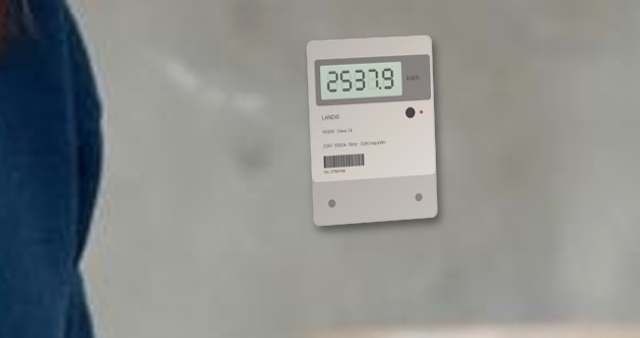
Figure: 2537.9 kWh
